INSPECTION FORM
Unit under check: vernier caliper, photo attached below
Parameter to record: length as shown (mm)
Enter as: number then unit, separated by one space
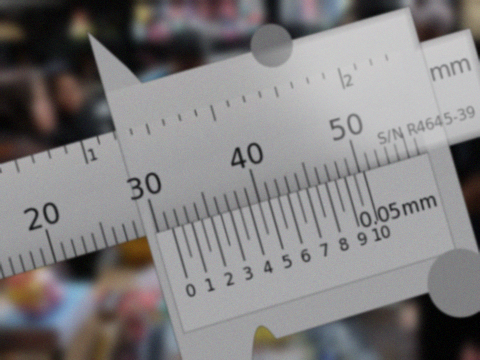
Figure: 31.4 mm
